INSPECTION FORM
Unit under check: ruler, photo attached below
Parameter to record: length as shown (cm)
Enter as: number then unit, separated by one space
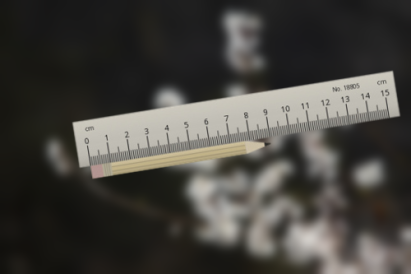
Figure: 9 cm
